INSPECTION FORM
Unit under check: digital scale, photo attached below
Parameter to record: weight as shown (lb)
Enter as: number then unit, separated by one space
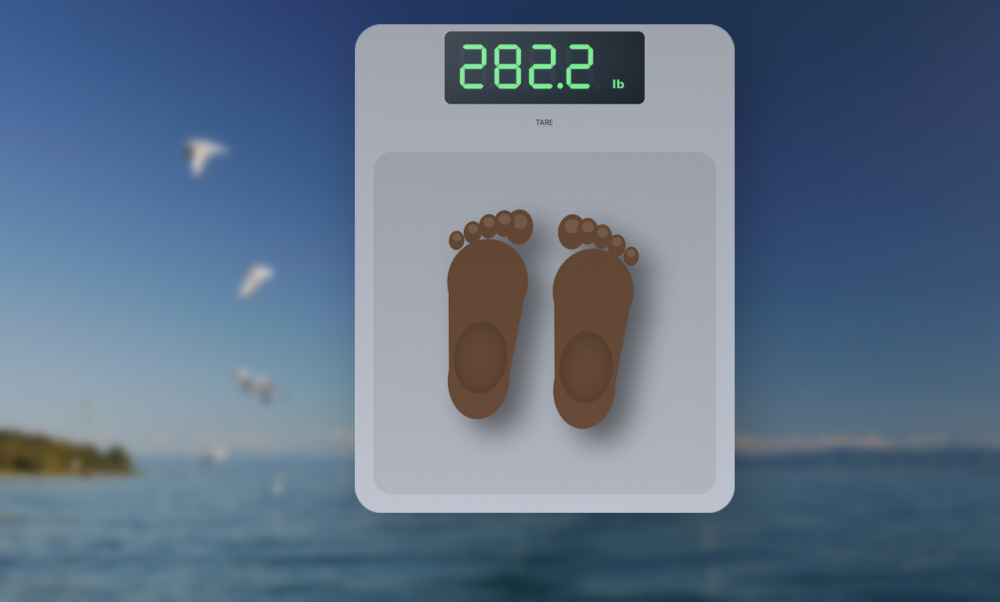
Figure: 282.2 lb
